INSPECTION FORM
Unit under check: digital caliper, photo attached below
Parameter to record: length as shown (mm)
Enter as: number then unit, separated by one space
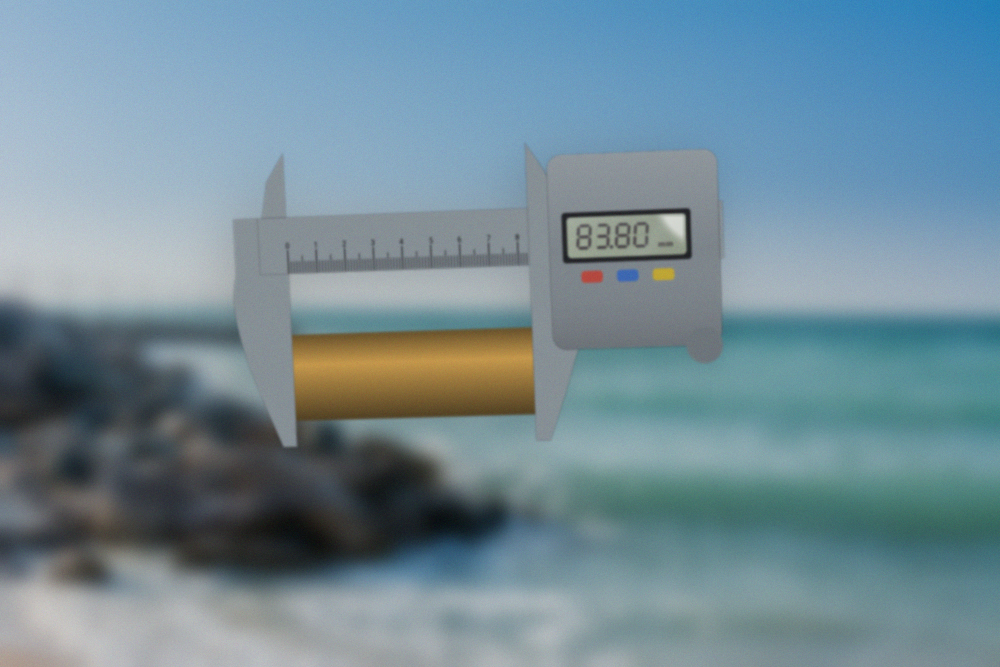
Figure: 83.80 mm
